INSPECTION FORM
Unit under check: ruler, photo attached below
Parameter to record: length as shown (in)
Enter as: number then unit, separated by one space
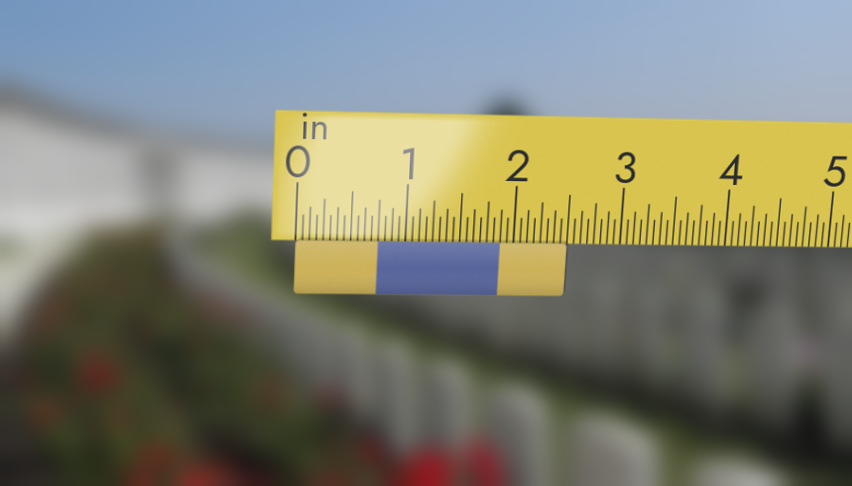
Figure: 2.5 in
